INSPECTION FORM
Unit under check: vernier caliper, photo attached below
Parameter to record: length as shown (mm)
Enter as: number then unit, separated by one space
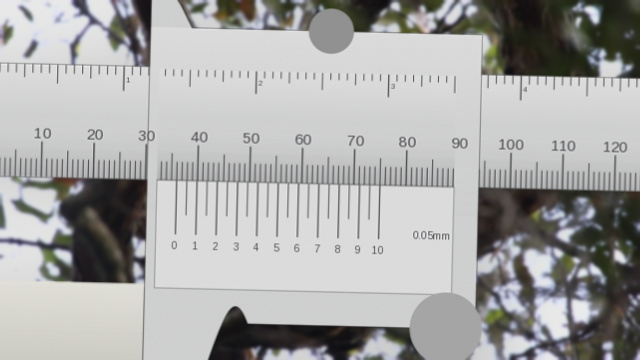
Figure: 36.0 mm
